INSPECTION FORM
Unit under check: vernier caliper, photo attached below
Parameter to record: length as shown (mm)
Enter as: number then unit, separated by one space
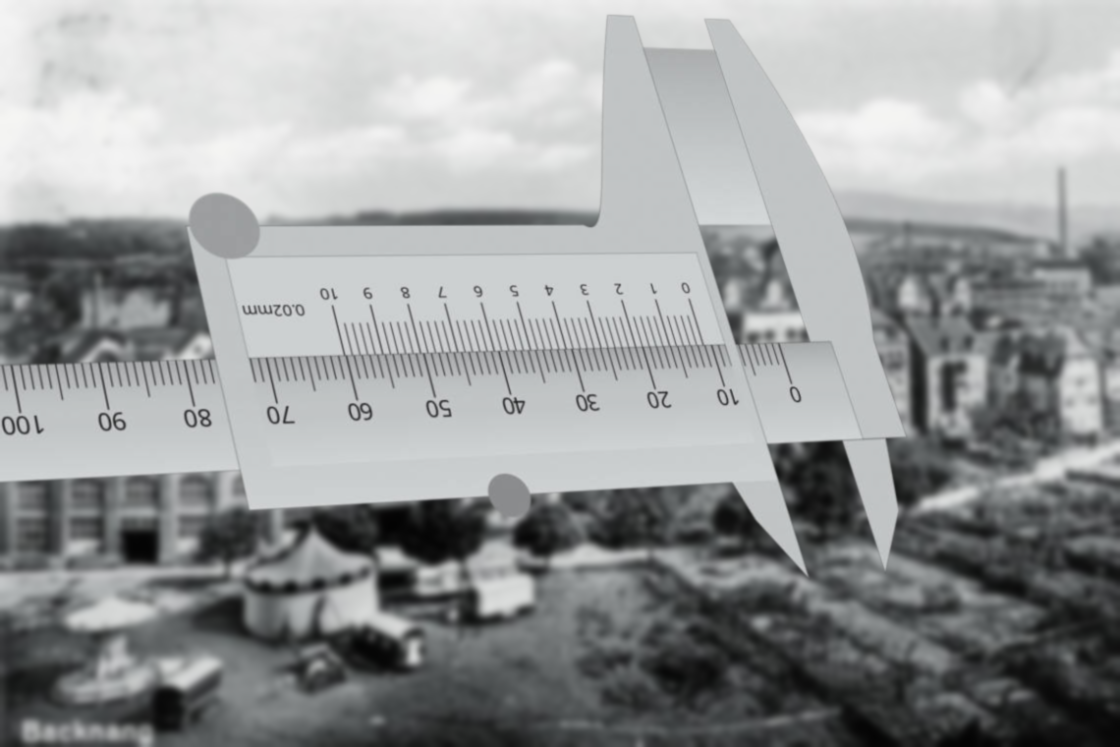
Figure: 11.2 mm
